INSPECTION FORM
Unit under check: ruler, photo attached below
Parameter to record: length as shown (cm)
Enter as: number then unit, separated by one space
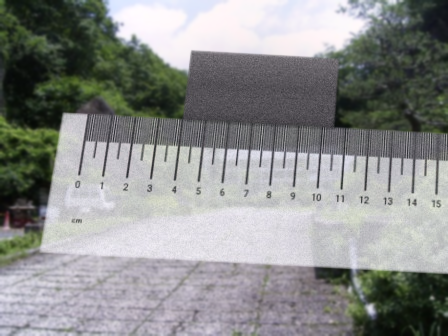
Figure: 6.5 cm
